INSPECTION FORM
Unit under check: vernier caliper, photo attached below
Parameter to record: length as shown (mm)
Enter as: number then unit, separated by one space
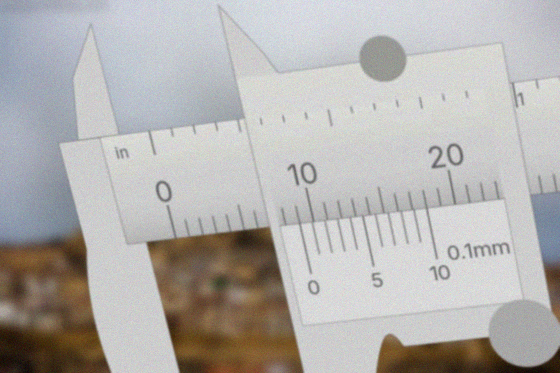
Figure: 9.0 mm
